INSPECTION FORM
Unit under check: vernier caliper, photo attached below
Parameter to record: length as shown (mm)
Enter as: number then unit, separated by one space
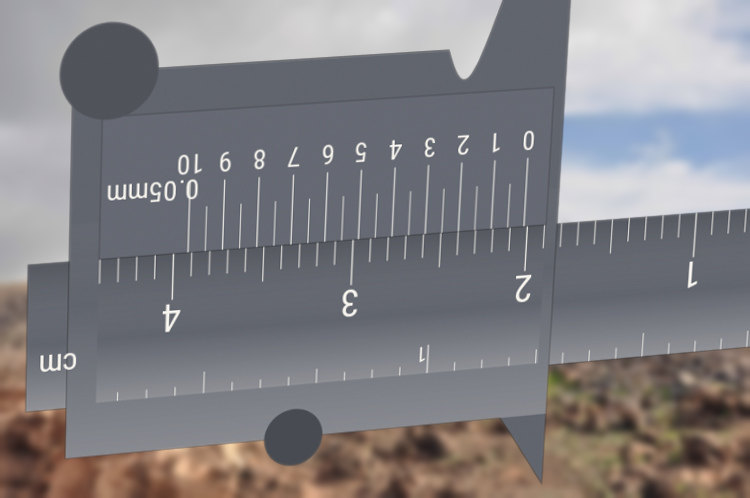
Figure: 20.2 mm
